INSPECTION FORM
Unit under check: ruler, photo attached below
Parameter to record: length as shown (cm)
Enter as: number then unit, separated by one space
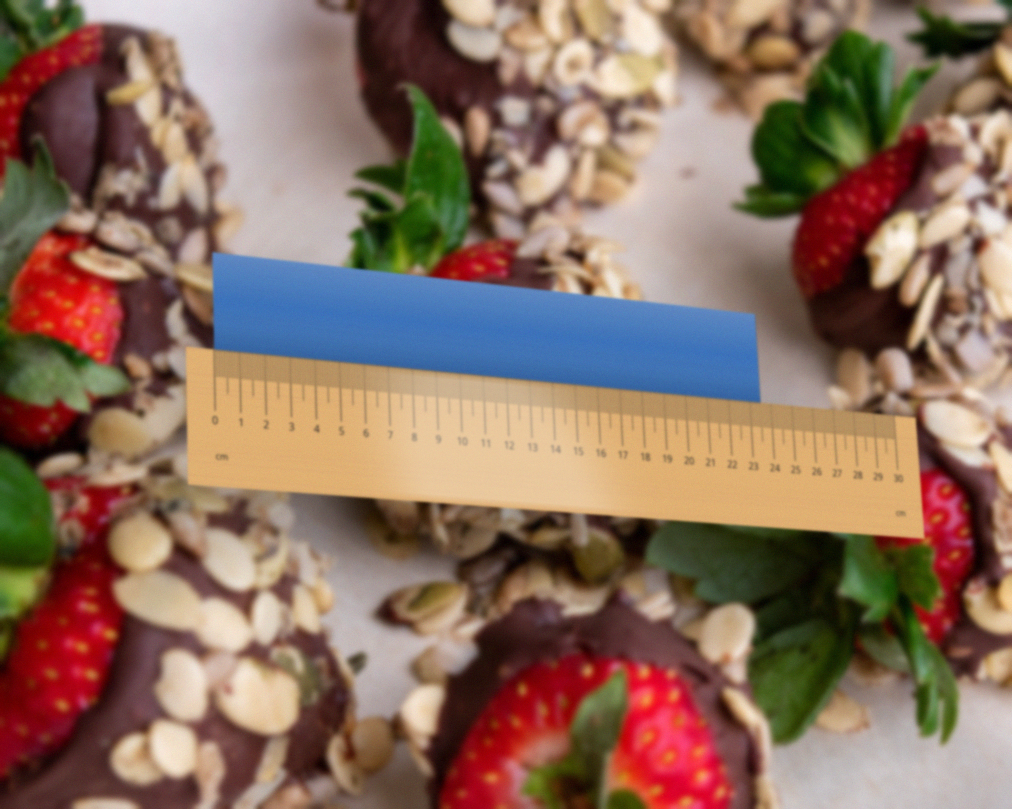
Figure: 23.5 cm
